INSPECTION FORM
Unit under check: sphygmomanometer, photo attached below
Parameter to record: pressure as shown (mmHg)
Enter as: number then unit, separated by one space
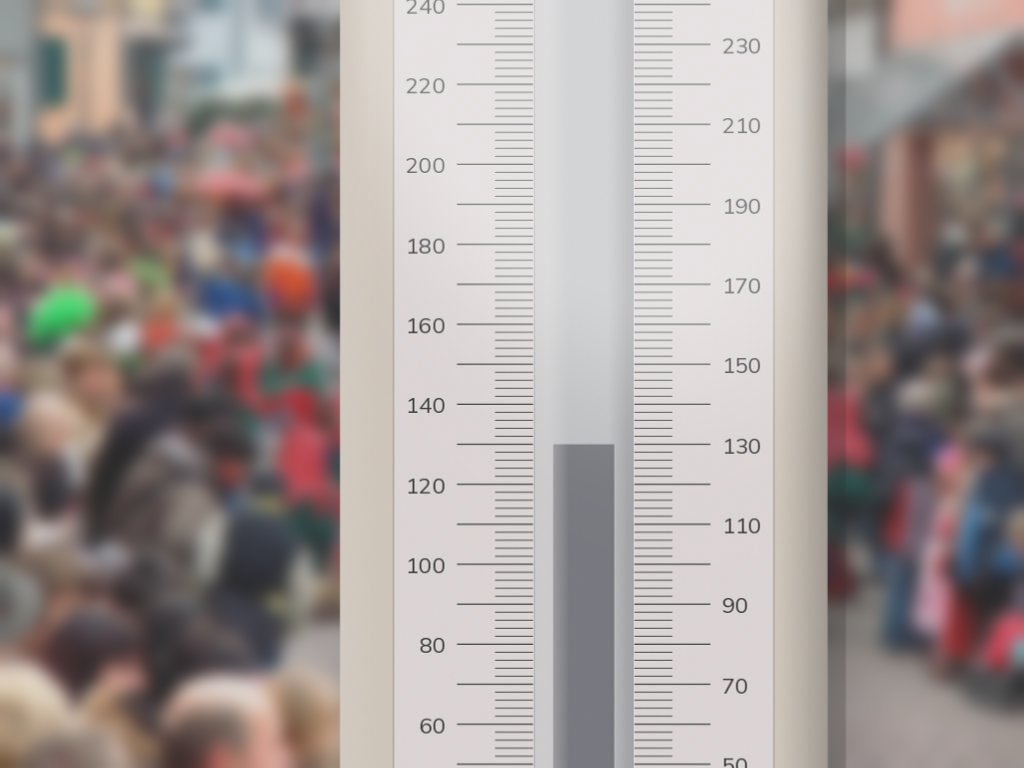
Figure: 130 mmHg
